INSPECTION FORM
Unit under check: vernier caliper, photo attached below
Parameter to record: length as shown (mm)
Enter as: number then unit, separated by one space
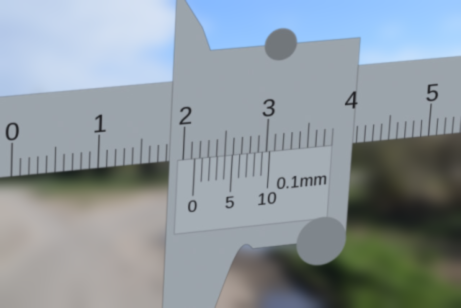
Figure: 21.4 mm
